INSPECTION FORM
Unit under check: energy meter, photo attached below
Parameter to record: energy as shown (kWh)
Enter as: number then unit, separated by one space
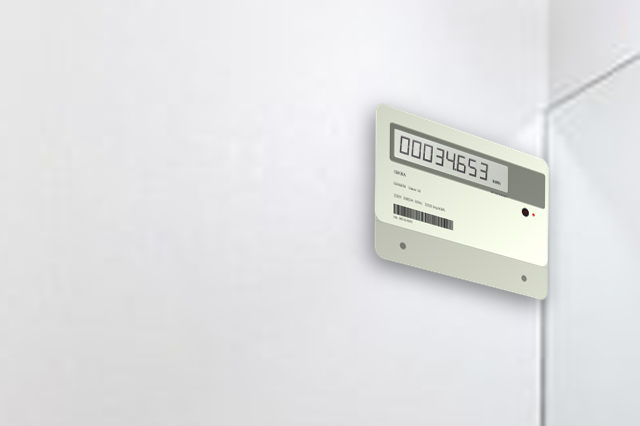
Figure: 34.653 kWh
